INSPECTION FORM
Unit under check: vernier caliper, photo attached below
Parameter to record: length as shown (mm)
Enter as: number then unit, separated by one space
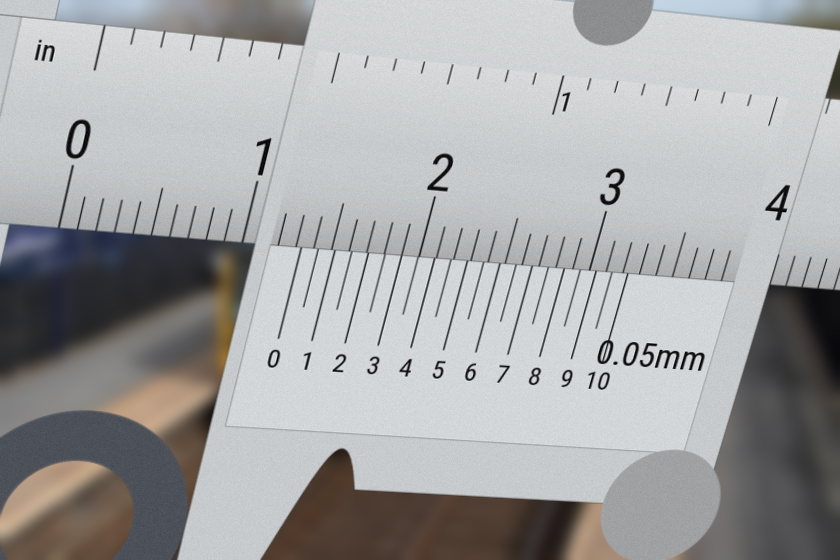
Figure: 13.3 mm
